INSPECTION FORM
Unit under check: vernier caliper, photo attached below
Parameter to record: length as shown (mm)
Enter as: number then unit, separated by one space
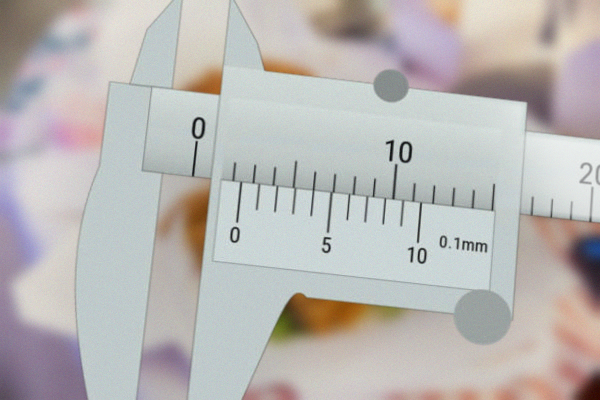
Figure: 2.4 mm
